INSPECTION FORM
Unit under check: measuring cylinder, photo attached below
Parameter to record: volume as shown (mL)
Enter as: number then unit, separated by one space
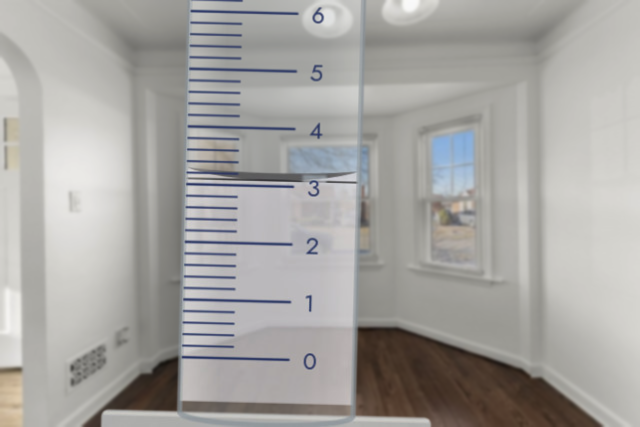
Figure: 3.1 mL
